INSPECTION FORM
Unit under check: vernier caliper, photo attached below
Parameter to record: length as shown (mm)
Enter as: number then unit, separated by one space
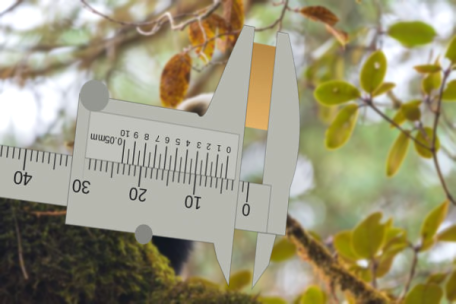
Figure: 4.4 mm
